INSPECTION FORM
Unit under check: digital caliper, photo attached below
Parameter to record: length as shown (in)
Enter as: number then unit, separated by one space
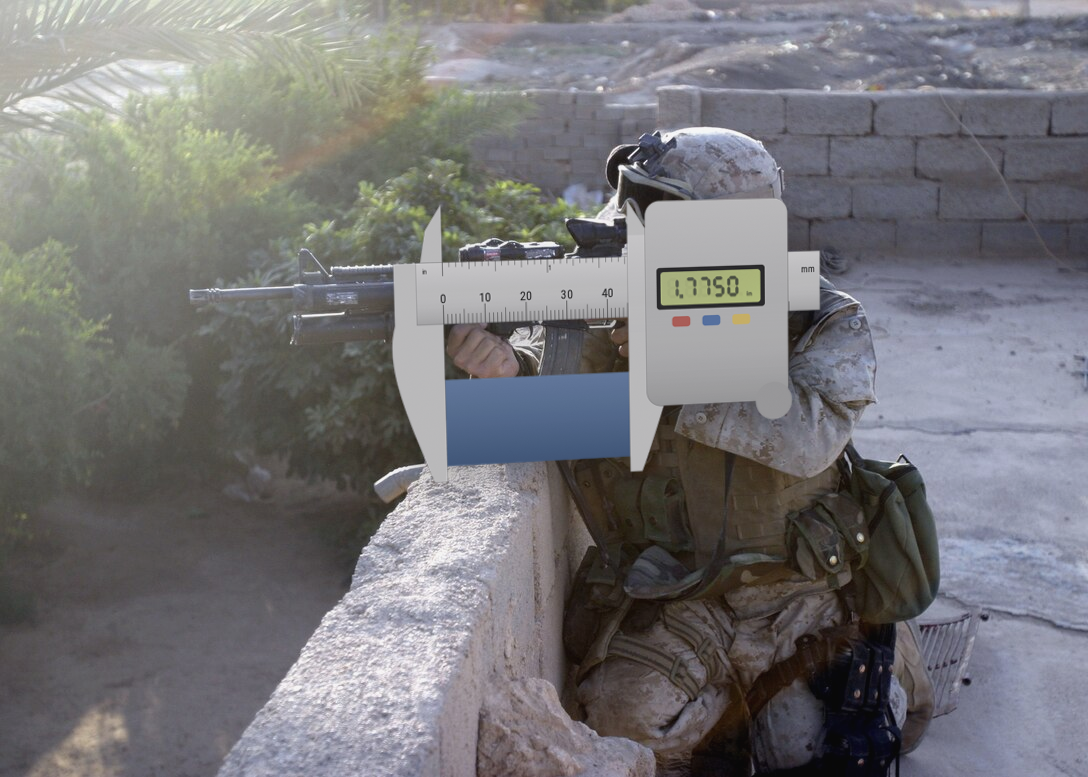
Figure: 1.7750 in
